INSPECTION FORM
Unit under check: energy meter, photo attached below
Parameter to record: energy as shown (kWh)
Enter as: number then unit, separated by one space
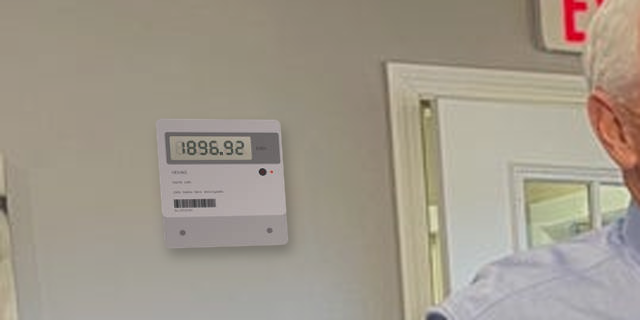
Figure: 1896.92 kWh
